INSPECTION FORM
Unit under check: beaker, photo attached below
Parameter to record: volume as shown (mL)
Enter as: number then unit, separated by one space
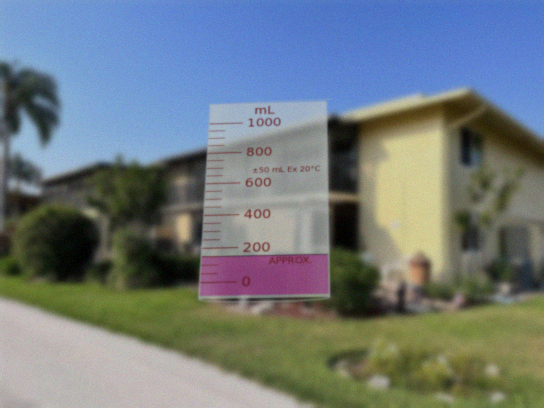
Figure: 150 mL
